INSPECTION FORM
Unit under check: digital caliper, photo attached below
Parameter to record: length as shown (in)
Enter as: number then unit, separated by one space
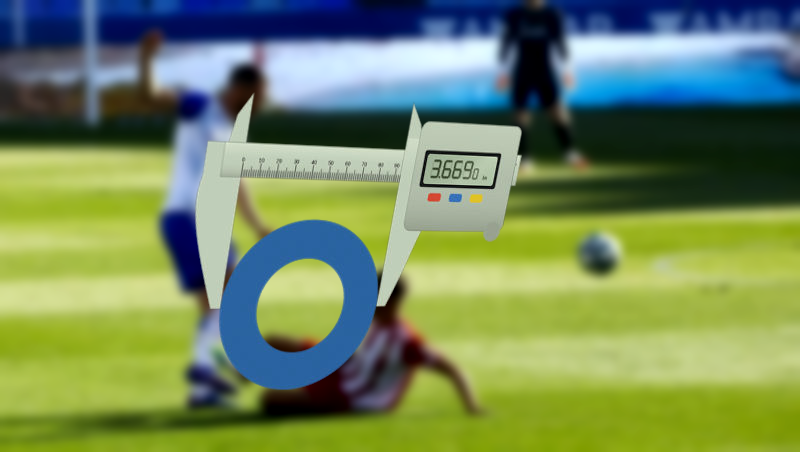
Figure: 3.6690 in
